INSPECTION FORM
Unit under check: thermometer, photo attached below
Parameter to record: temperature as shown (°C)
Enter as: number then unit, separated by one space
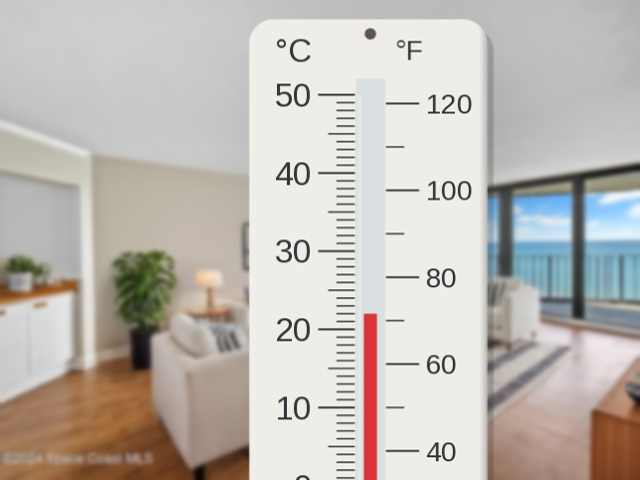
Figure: 22 °C
